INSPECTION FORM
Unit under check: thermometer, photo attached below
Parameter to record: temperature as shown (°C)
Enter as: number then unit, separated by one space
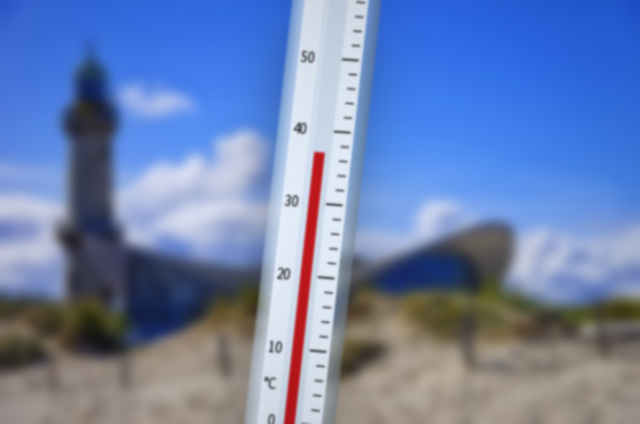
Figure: 37 °C
